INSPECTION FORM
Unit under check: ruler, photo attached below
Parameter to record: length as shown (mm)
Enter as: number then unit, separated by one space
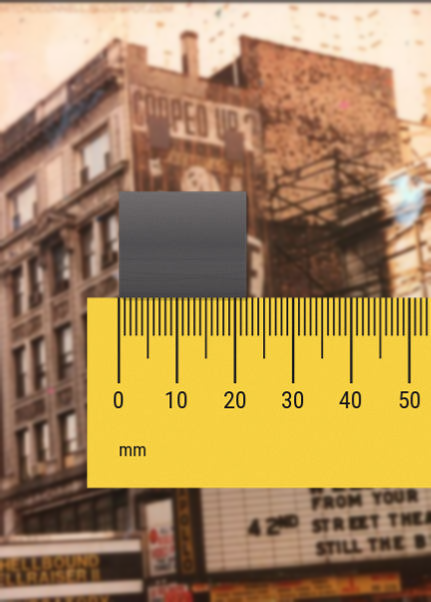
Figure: 22 mm
